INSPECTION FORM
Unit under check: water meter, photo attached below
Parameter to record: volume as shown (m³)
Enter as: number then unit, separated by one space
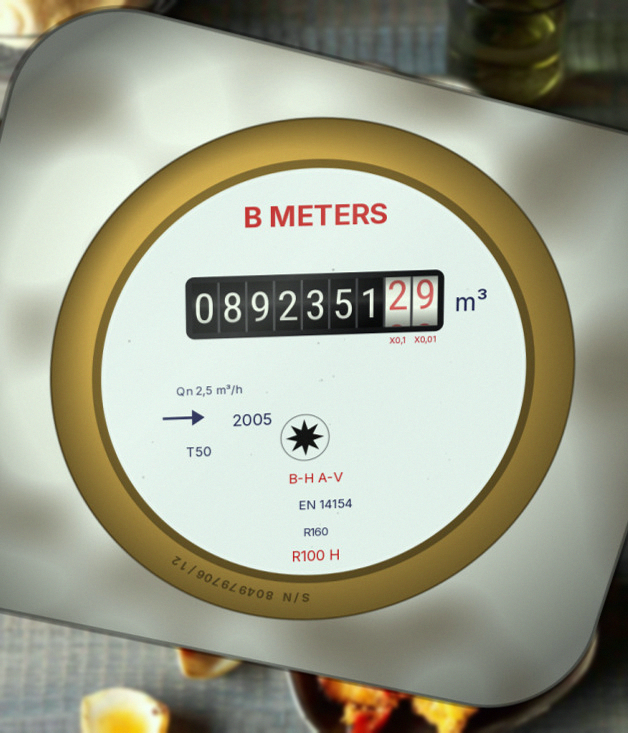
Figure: 892351.29 m³
